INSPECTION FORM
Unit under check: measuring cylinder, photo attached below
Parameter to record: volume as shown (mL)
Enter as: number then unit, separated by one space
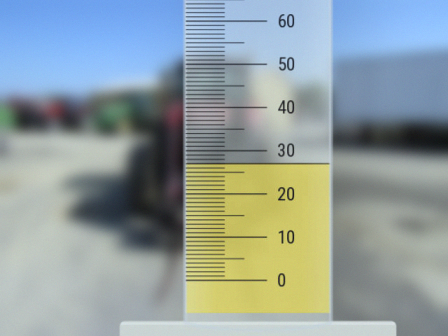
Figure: 27 mL
